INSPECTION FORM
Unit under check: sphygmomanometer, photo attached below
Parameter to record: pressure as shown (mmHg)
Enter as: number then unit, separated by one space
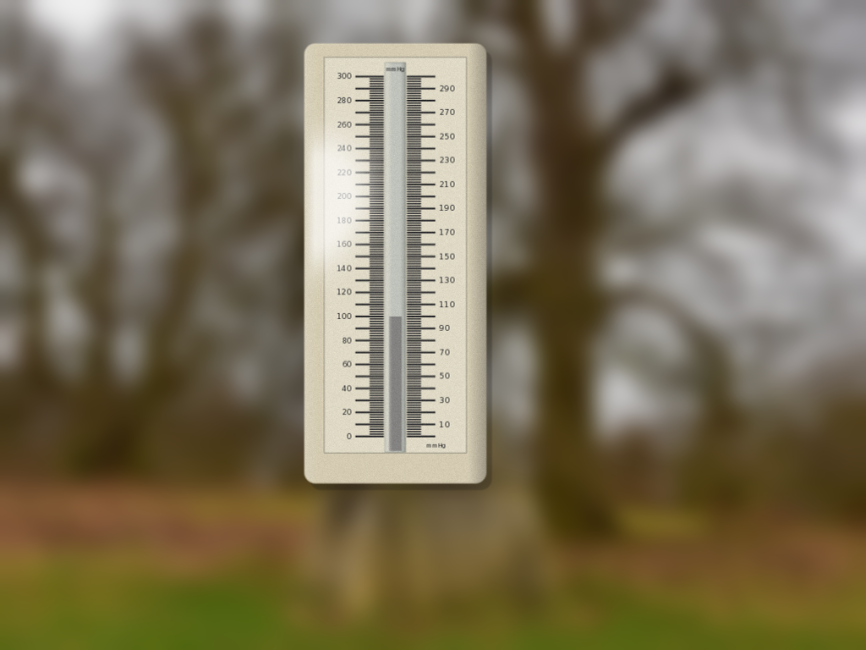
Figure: 100 mmHg
